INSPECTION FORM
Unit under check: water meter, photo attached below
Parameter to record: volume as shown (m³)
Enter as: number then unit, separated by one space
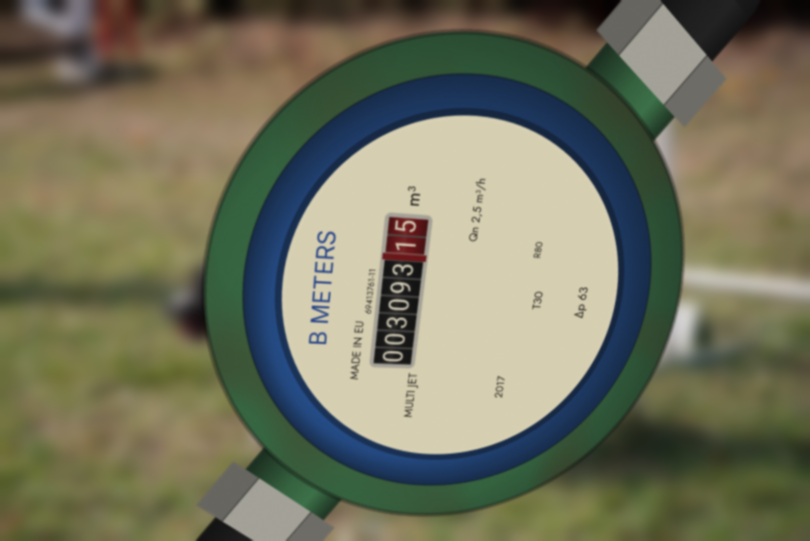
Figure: 3093.15 m³
